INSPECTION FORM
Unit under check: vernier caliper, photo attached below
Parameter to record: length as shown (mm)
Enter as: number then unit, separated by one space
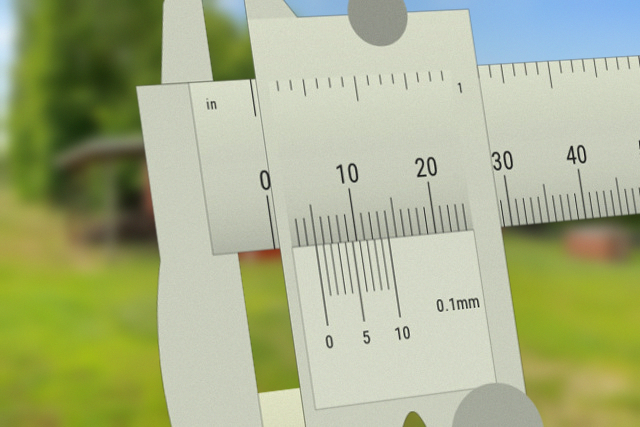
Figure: 5.0 mm
